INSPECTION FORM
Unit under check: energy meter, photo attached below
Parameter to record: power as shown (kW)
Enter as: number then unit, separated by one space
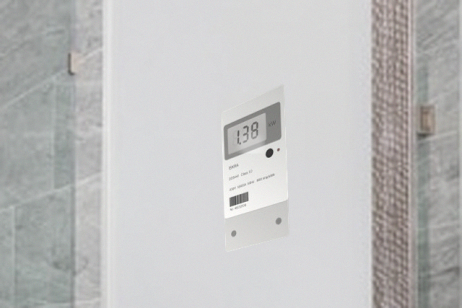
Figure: 1.38 kW
